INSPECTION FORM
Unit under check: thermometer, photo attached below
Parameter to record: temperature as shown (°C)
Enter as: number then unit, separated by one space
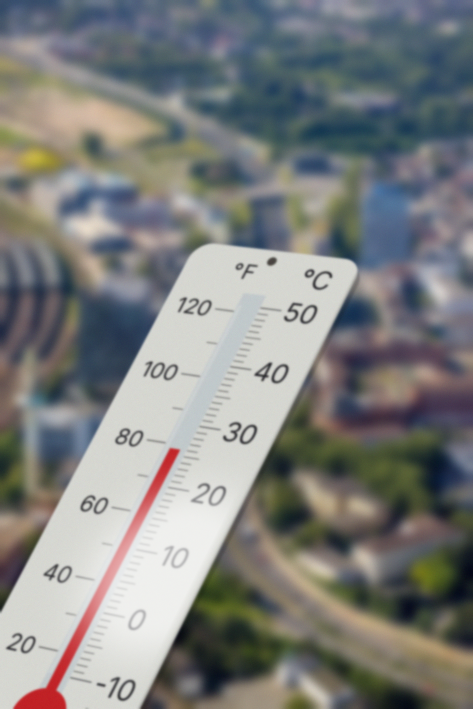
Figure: 26 °C
